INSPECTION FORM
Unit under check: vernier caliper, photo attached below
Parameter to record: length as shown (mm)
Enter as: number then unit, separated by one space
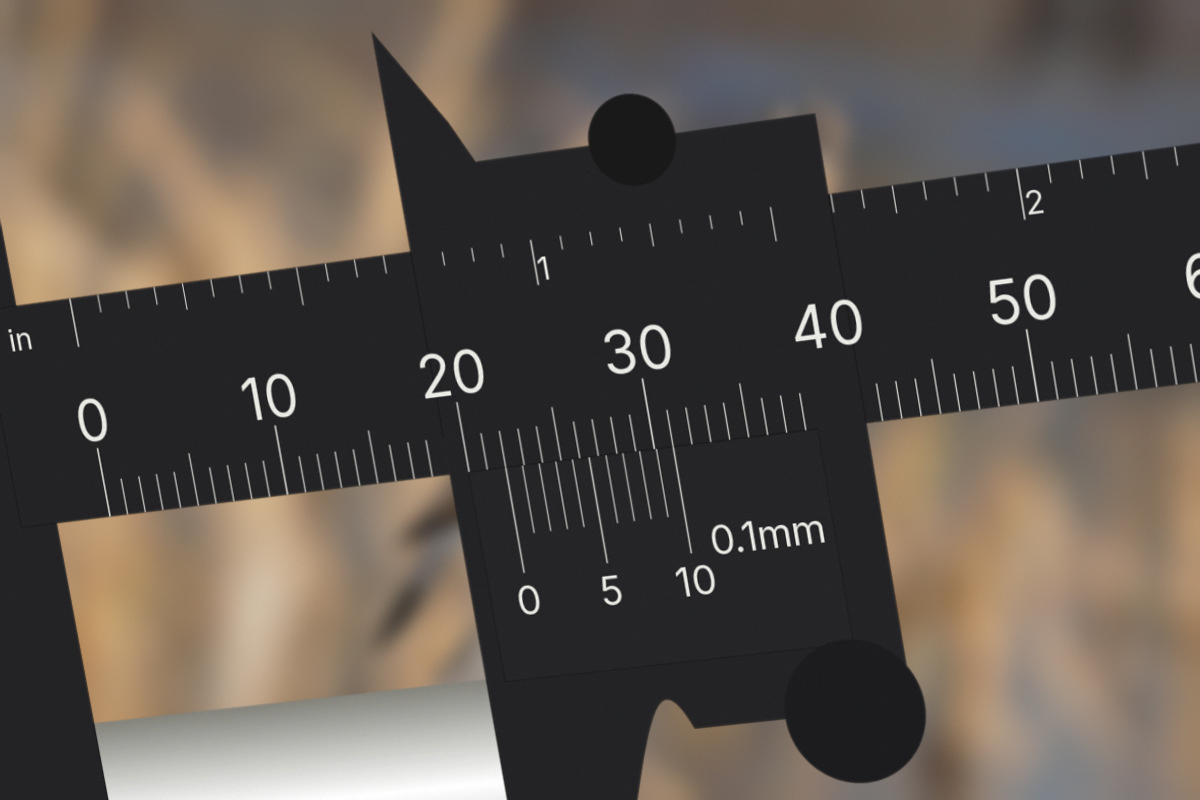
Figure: 22.0 mm
